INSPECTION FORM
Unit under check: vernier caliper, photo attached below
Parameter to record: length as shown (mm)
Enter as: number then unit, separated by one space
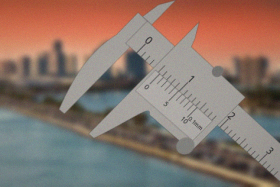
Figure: 5.4 mm
